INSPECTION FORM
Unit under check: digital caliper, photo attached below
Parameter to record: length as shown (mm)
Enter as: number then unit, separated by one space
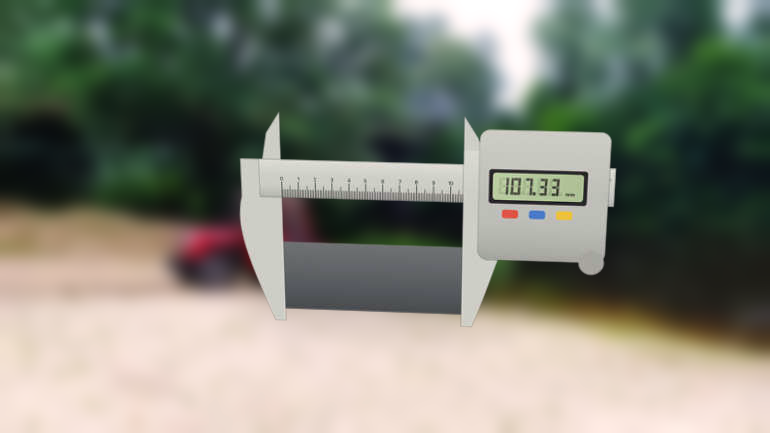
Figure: 107.33 mm
